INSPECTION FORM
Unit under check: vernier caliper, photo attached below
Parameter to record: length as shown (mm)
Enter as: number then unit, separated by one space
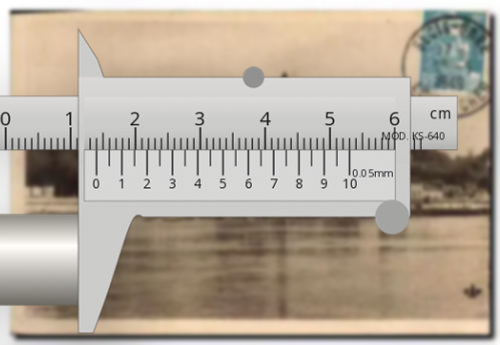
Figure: 14.0 mm
